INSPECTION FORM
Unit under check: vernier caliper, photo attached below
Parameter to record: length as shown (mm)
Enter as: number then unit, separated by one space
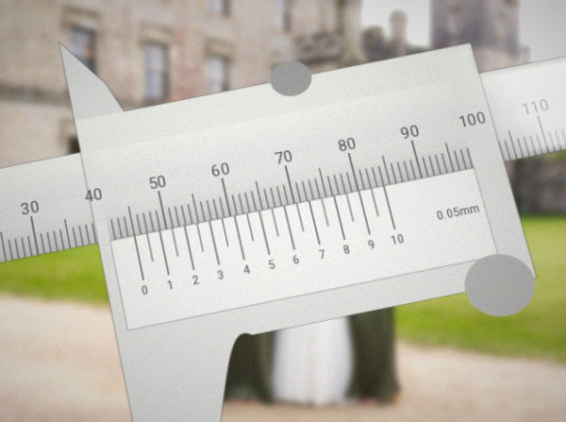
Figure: 45.0 mm
